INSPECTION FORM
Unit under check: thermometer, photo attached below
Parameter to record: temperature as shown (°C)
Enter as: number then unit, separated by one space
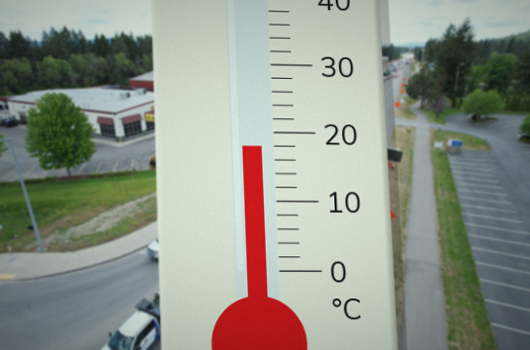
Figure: 18 °C
